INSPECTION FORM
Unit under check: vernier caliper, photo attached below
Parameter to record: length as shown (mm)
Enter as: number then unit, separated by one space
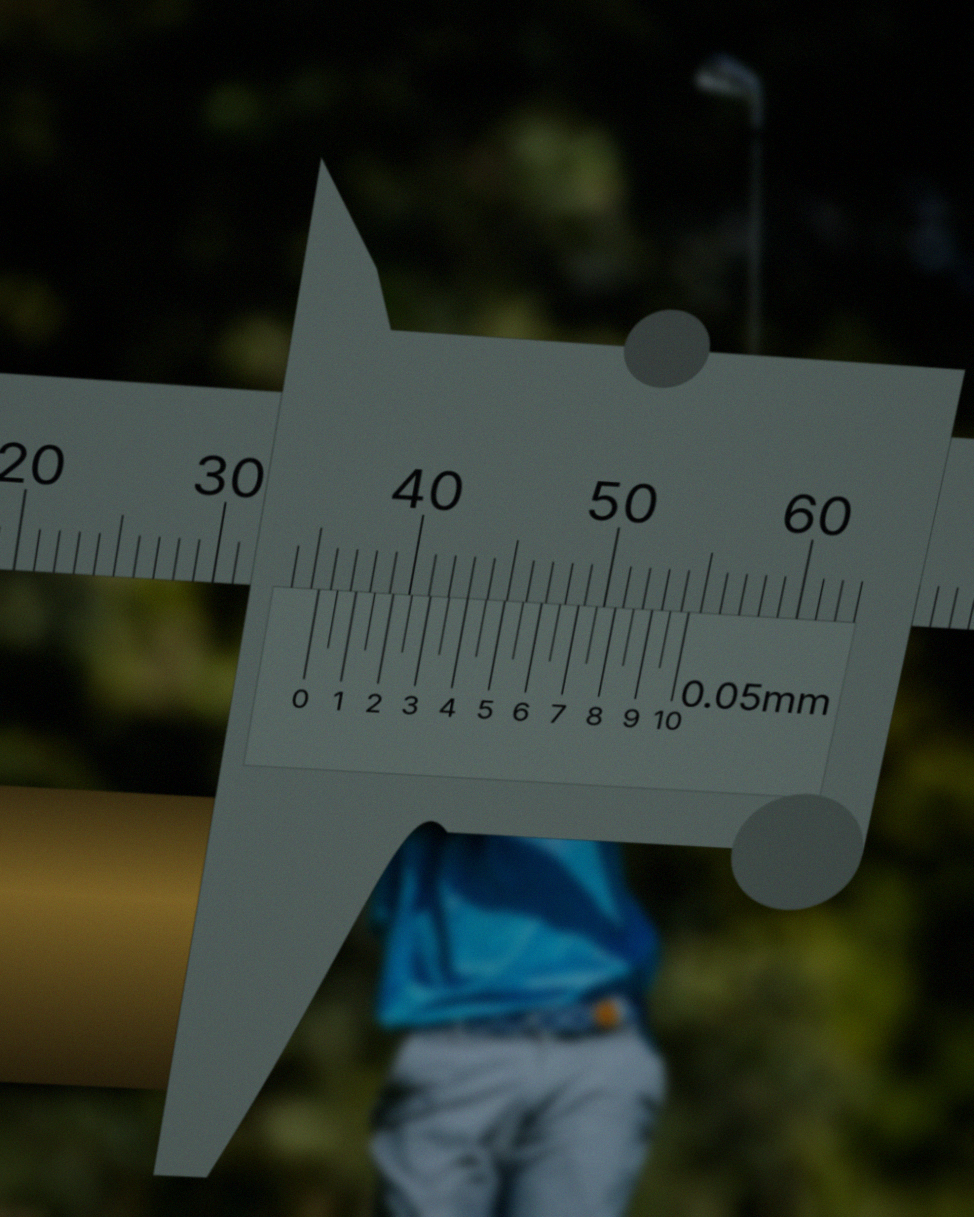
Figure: 35.4 mm
